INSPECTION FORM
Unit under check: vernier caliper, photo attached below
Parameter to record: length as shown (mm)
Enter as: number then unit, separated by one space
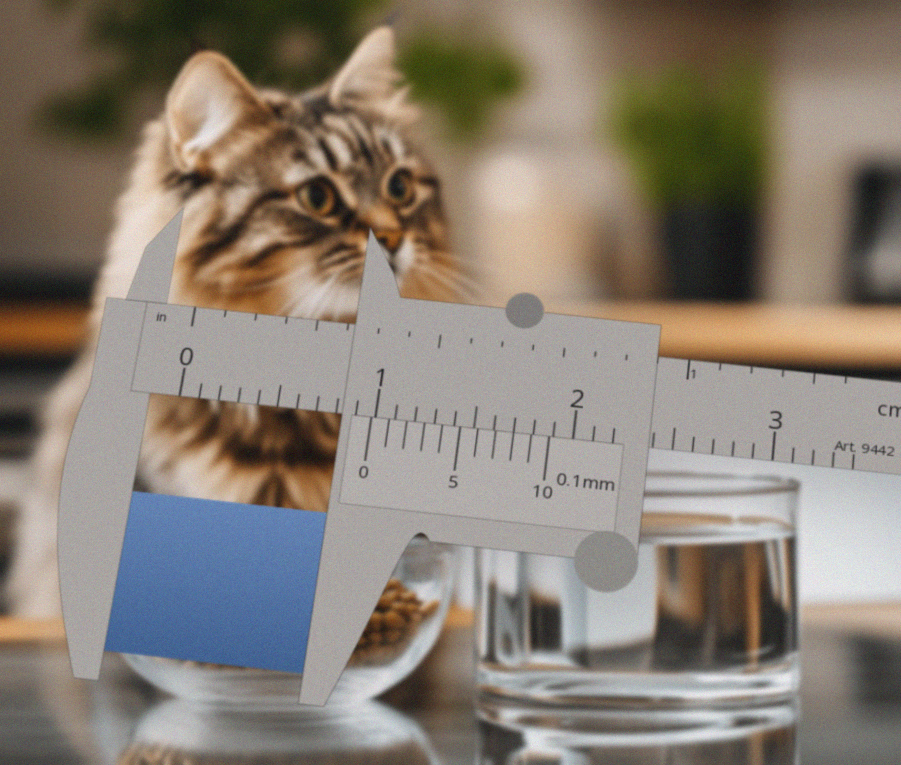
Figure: 9.8 mm
